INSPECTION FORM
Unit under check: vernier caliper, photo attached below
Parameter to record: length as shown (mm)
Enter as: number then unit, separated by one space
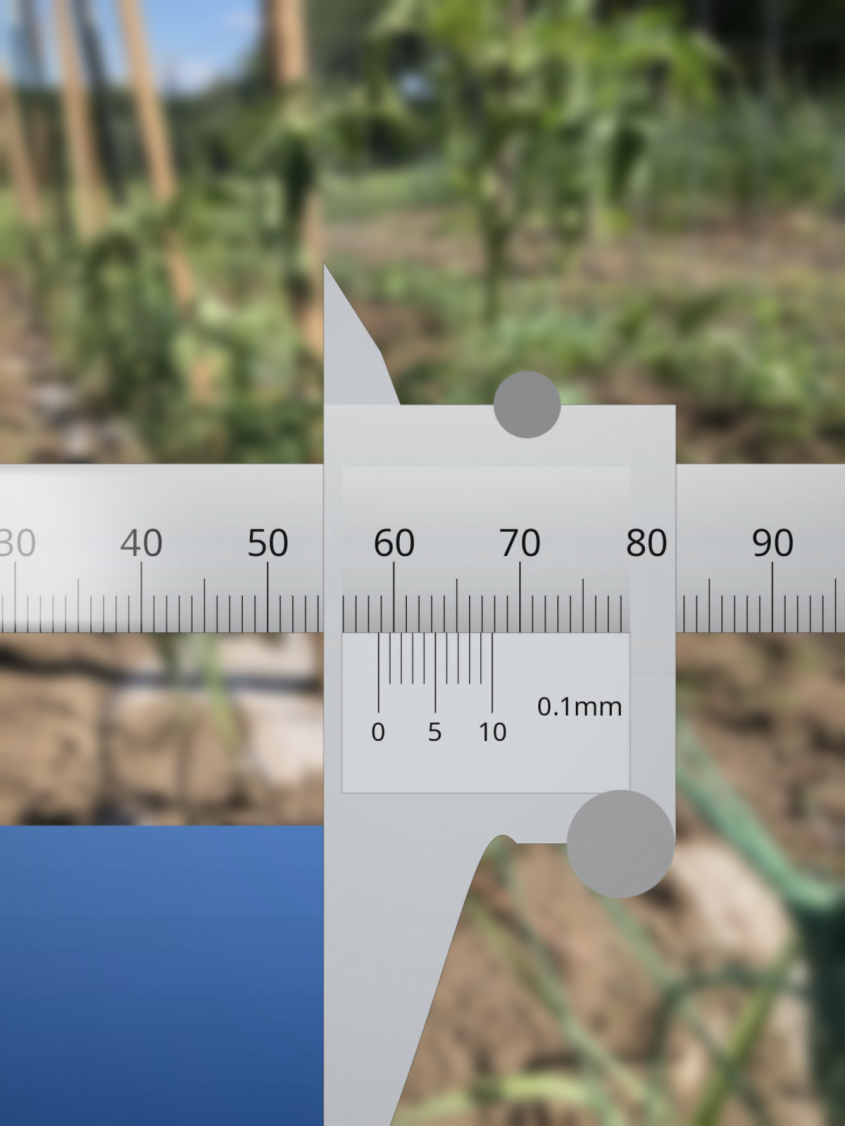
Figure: 58.8 mm
